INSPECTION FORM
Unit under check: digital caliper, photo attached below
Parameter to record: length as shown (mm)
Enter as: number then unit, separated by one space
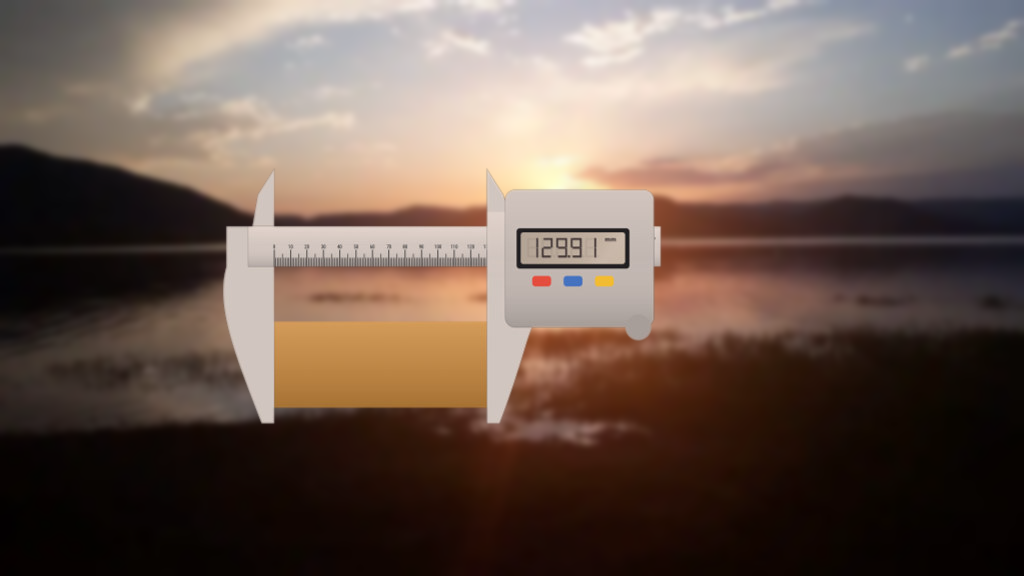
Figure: 129.91 mm
